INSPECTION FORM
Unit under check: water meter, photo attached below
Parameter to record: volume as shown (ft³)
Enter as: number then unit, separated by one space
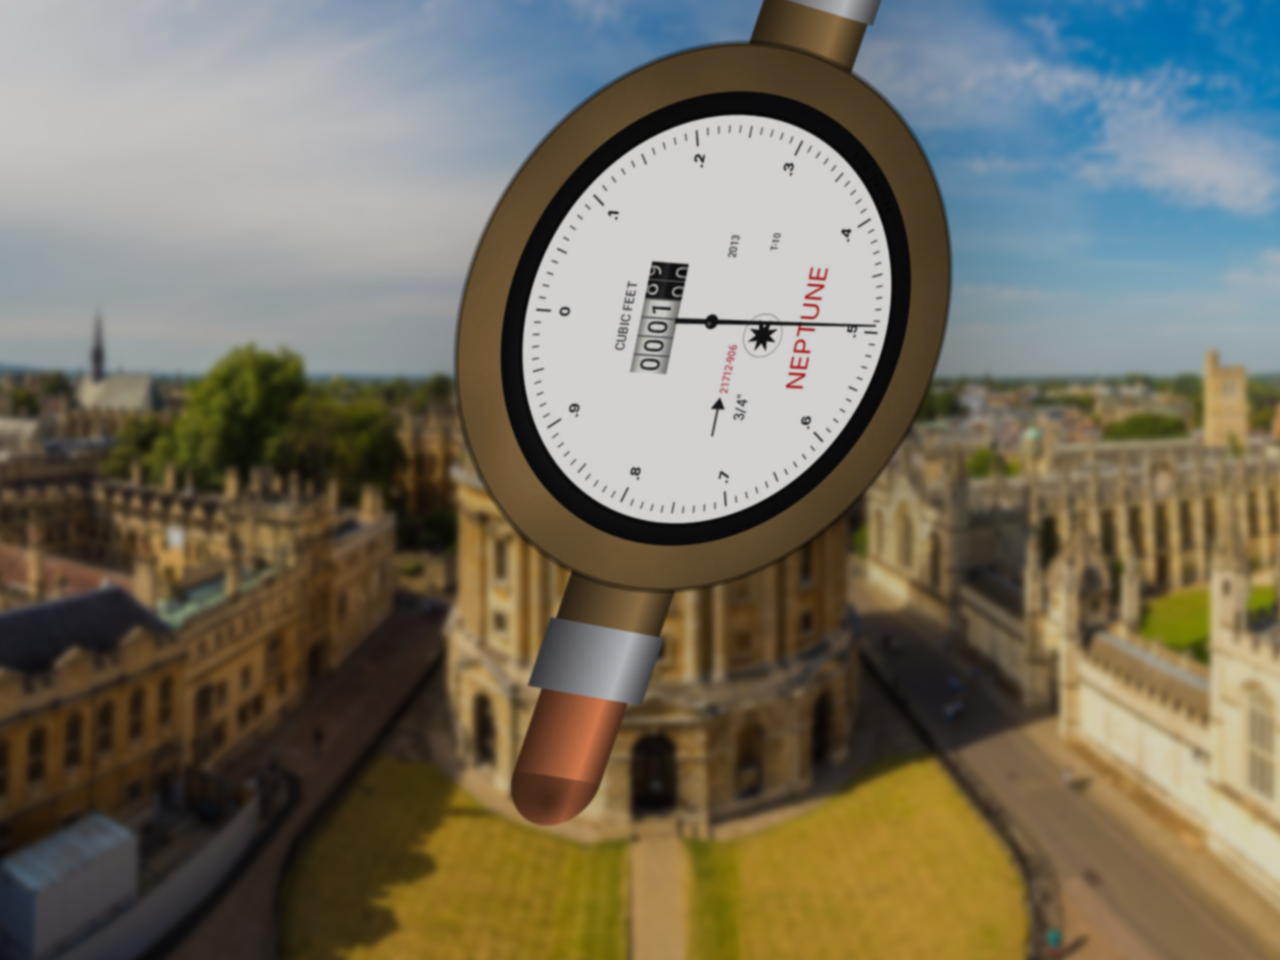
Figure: 189.49 ft³
